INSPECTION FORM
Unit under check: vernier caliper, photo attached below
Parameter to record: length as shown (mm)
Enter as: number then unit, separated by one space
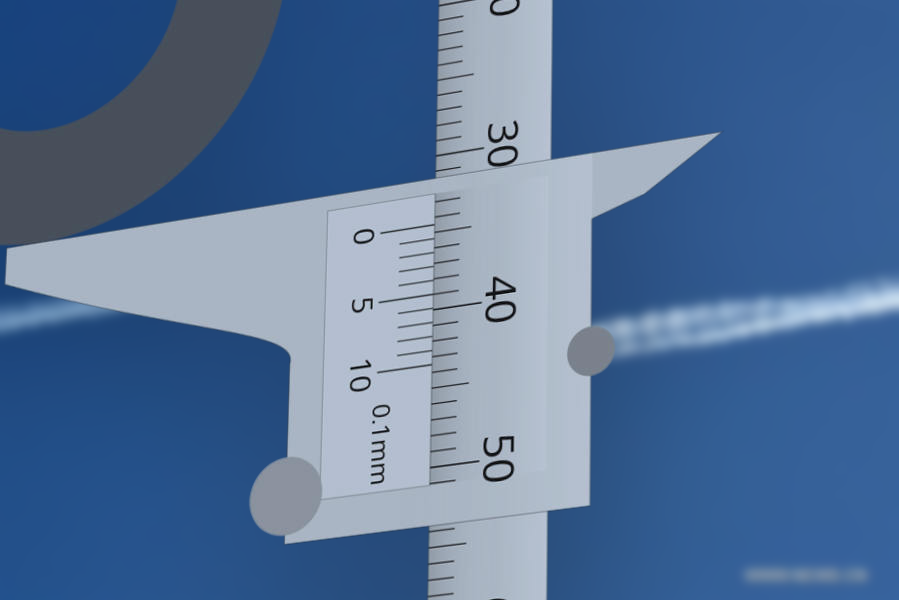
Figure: 34.5 mm
